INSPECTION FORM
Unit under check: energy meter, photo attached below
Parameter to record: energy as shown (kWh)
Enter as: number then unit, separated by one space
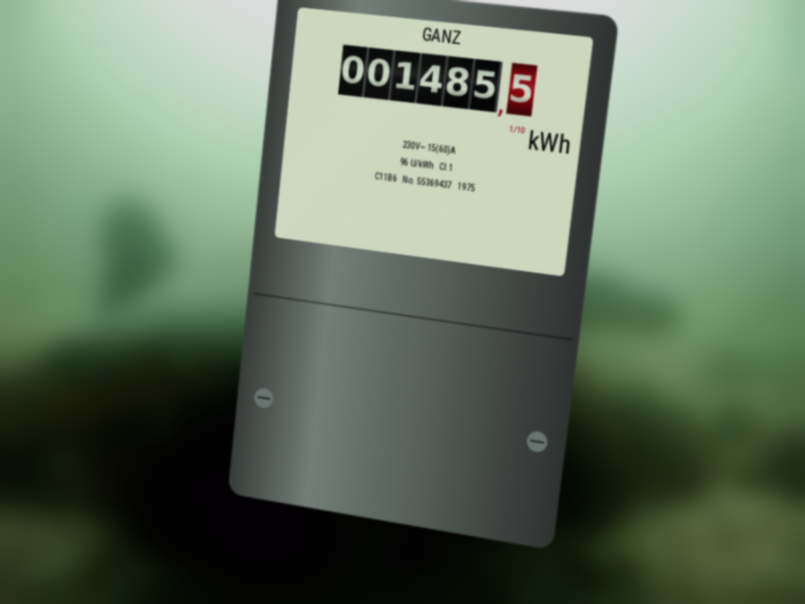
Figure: 1485.5 kWh
